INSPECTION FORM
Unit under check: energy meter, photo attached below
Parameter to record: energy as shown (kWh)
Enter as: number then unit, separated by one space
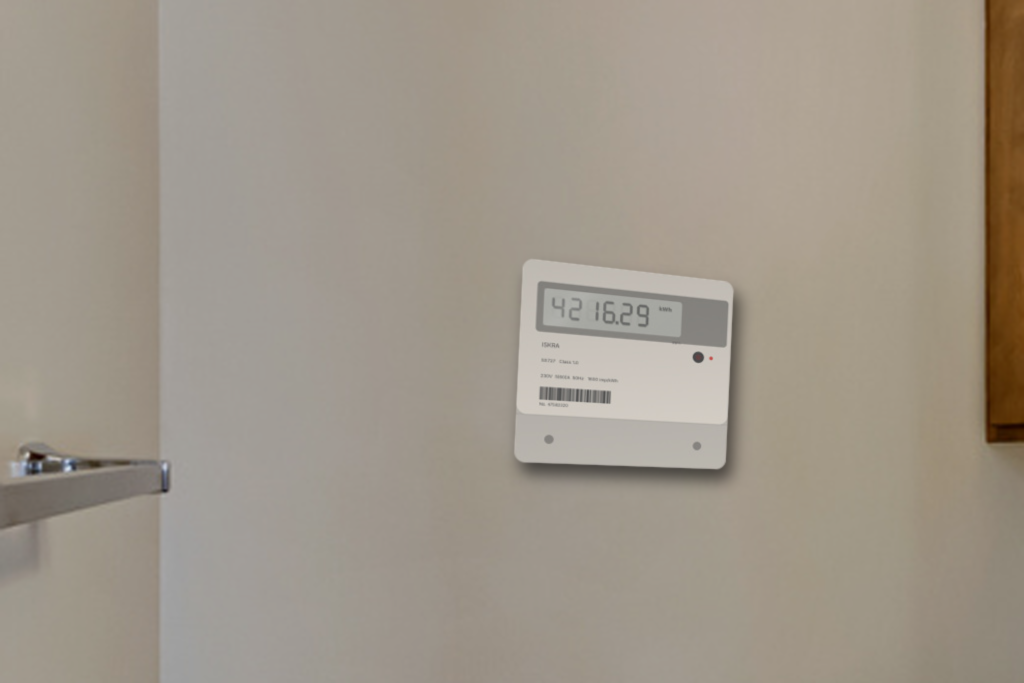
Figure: 4216.29 kWh
